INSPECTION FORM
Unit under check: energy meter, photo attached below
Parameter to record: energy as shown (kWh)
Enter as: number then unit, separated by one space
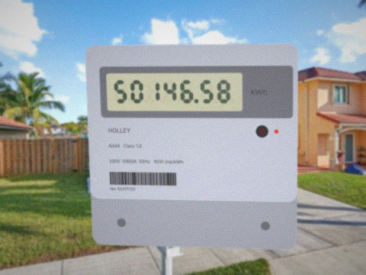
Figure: 50146.58 kWh
